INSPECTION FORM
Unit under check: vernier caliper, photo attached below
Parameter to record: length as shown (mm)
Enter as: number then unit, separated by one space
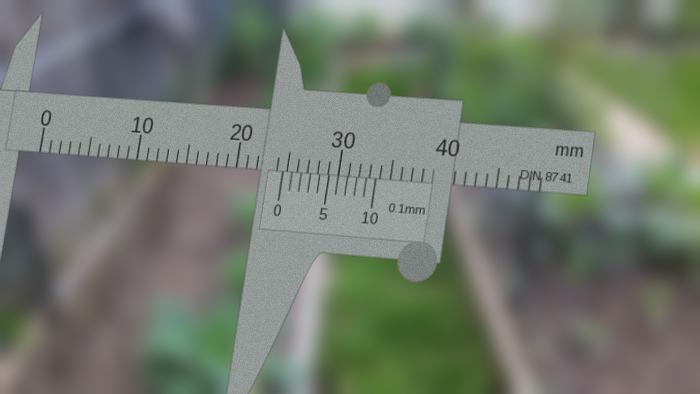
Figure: 24.6 mm
